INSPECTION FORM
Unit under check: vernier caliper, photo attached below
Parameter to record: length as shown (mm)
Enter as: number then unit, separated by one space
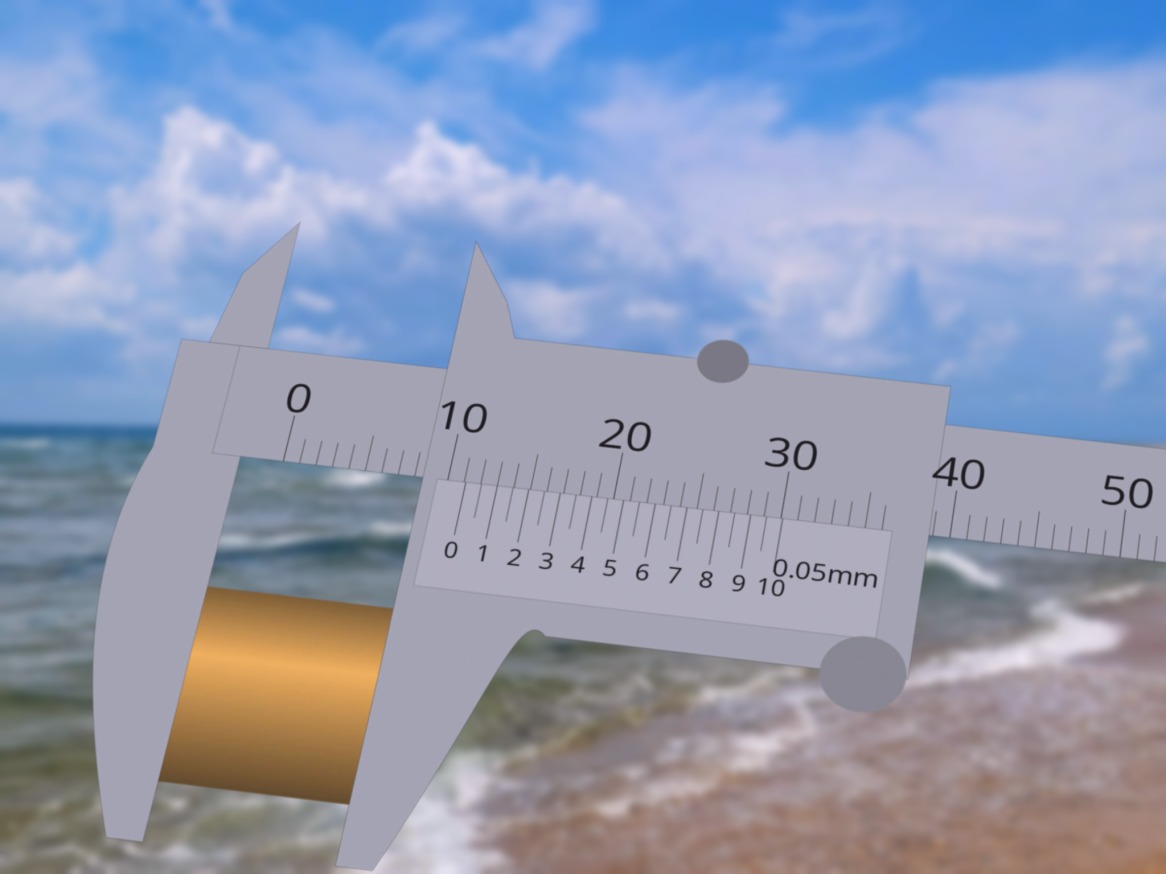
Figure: 11.1 mm
